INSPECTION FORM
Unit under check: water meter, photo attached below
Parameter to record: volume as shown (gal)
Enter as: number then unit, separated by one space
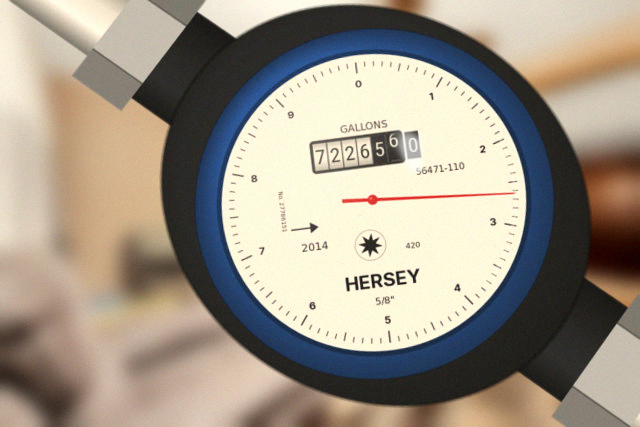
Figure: 7226562.6 gal
